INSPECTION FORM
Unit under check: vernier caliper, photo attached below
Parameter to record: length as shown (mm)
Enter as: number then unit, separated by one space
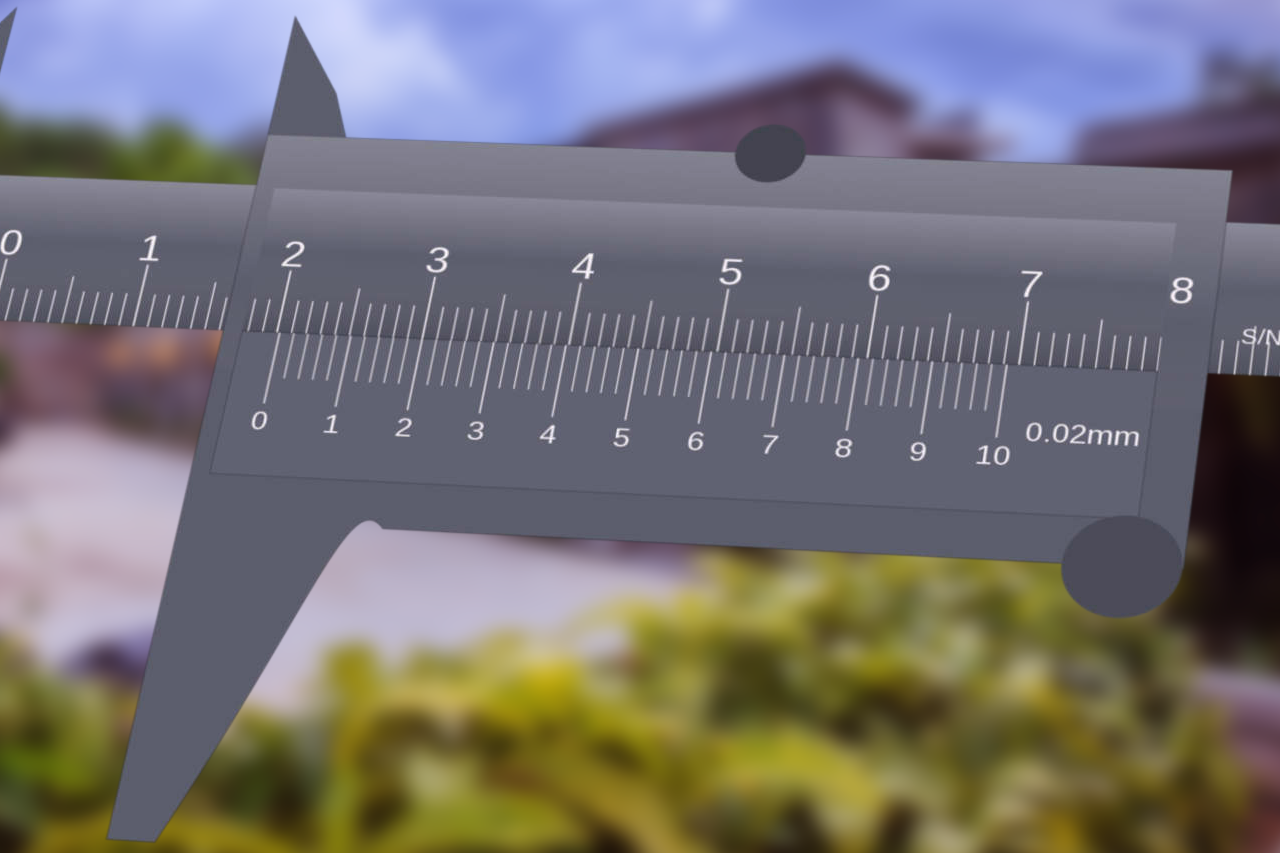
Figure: 20.2 mm
